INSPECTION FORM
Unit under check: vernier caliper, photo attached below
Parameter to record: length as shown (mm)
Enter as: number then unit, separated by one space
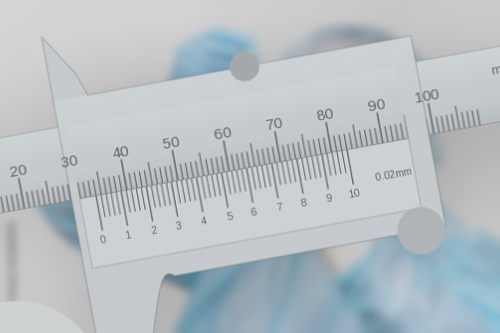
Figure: 34.0 mm
